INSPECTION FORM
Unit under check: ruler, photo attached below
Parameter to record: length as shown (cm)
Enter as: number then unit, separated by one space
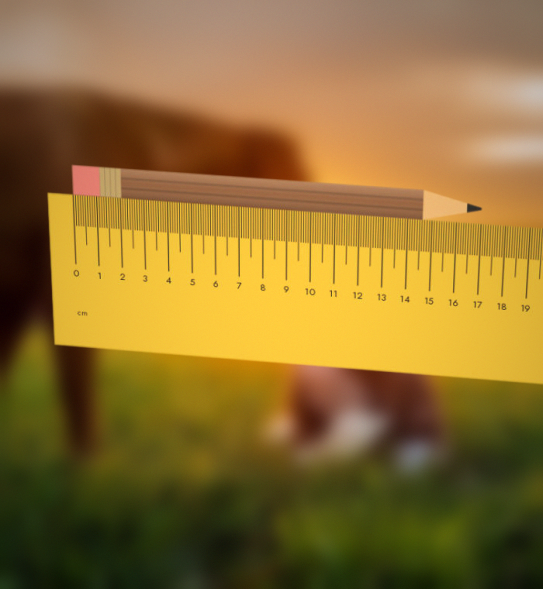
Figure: 17 cm
